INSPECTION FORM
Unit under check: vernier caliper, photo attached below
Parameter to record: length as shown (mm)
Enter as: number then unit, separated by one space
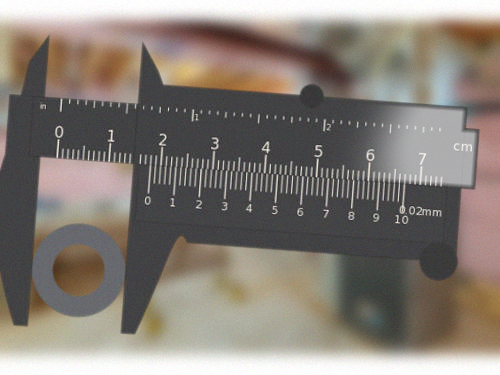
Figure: 18.0 mm
